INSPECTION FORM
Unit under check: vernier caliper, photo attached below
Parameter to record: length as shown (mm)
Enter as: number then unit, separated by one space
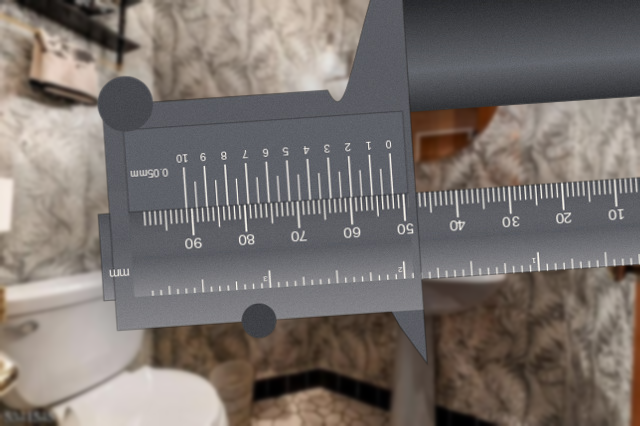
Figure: 52.0 mm
